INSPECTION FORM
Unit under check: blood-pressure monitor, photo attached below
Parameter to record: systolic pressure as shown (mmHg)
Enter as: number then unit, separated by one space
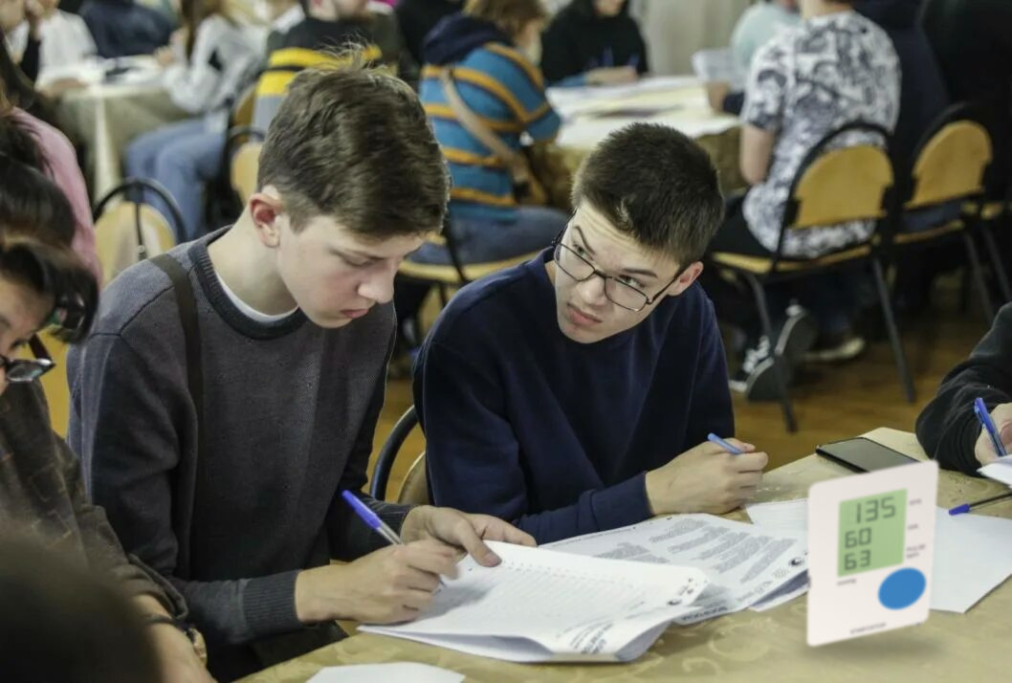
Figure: 135 mmHg
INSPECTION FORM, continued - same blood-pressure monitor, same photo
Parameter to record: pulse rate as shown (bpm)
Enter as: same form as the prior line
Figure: 63 bpm
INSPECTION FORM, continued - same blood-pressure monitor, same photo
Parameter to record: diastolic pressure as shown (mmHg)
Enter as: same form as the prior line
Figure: 60 mmHg
